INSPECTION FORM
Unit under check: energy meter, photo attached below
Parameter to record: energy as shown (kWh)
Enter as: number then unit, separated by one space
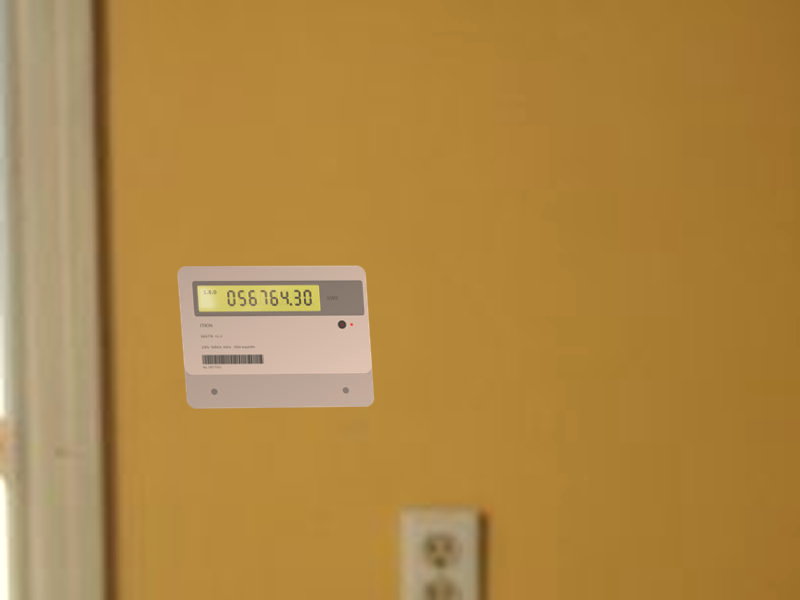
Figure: 56764.30 kWh
